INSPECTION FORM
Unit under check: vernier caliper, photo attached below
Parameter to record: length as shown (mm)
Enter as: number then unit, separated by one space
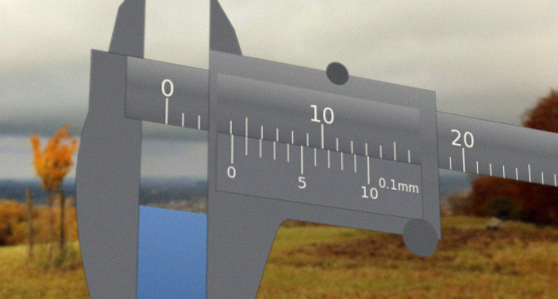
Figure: 4.1 mm
